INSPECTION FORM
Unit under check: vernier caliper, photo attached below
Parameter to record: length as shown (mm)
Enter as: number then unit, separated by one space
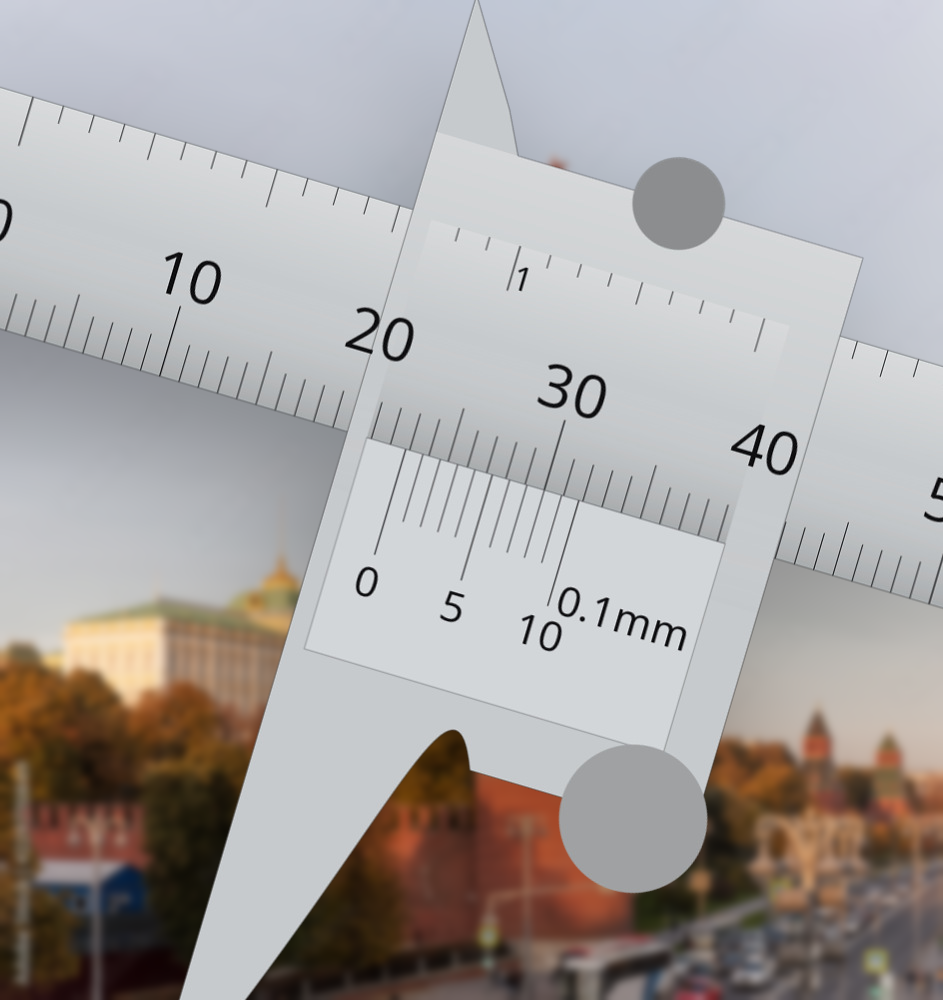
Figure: 22.8 mm
